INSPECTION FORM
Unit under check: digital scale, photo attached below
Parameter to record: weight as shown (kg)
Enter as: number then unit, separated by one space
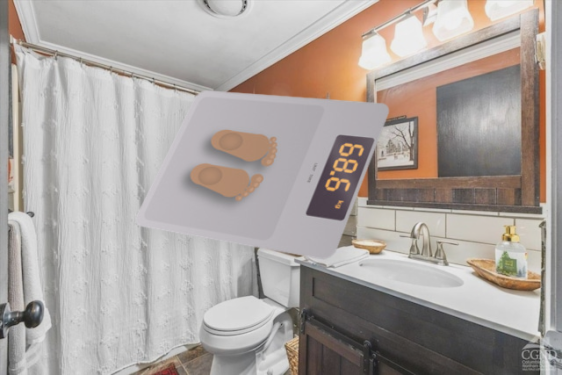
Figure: 68.6 kg
